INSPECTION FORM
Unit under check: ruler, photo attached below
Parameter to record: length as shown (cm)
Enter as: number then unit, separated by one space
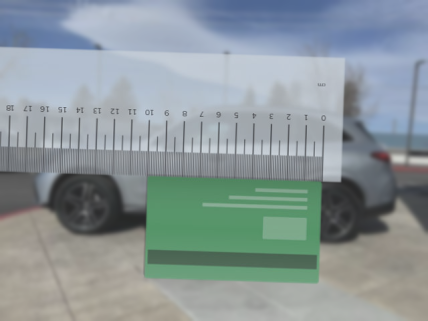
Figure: 10 cm
